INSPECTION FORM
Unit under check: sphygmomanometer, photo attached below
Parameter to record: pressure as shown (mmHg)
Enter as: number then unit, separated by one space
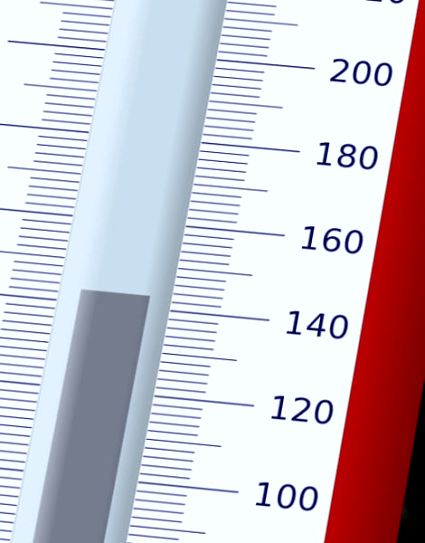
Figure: 143 mmHg
